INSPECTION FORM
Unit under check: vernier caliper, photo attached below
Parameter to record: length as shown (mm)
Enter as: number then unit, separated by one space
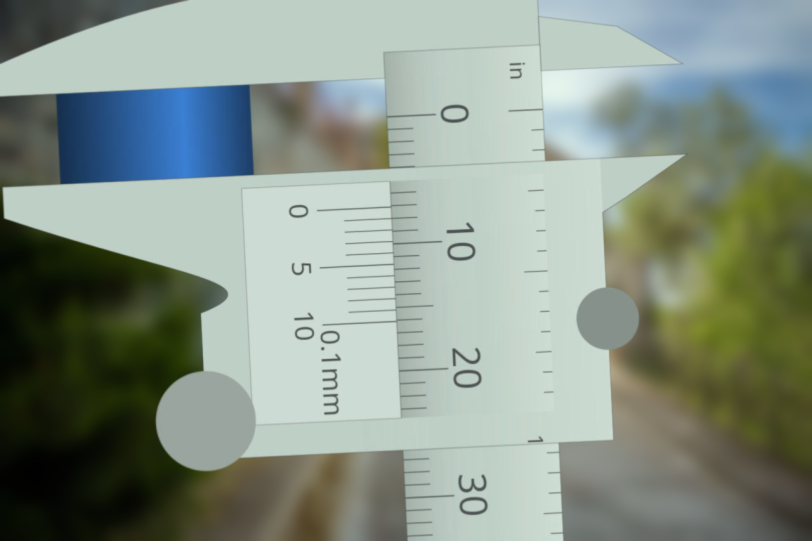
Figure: 7.1 mm
